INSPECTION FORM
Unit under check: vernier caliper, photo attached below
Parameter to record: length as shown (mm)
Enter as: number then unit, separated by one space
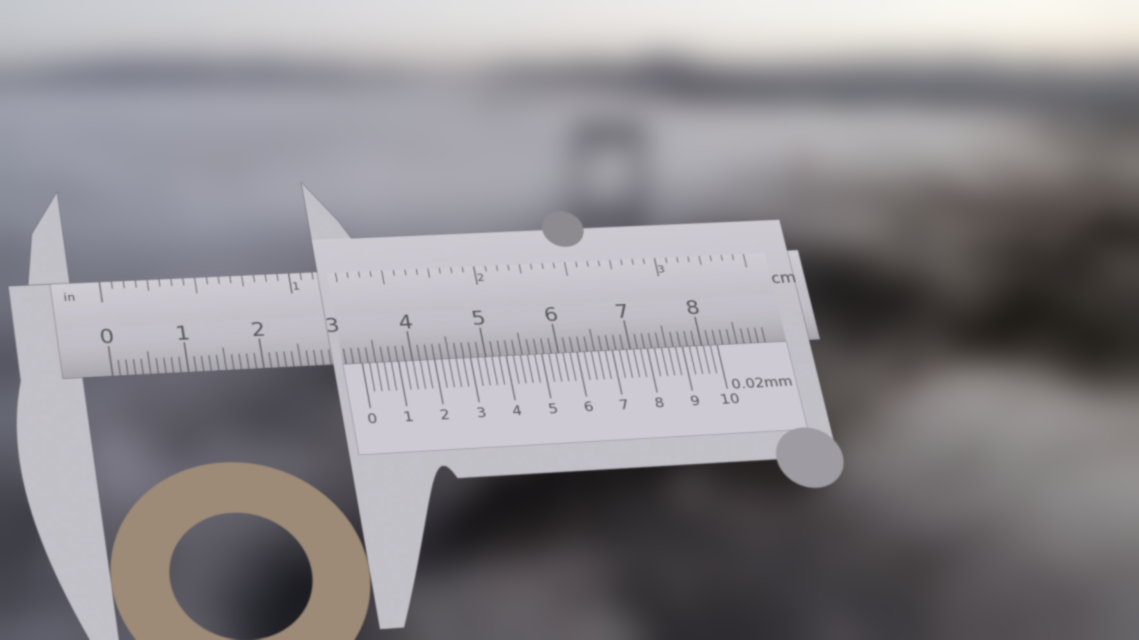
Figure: 33.2 mm
